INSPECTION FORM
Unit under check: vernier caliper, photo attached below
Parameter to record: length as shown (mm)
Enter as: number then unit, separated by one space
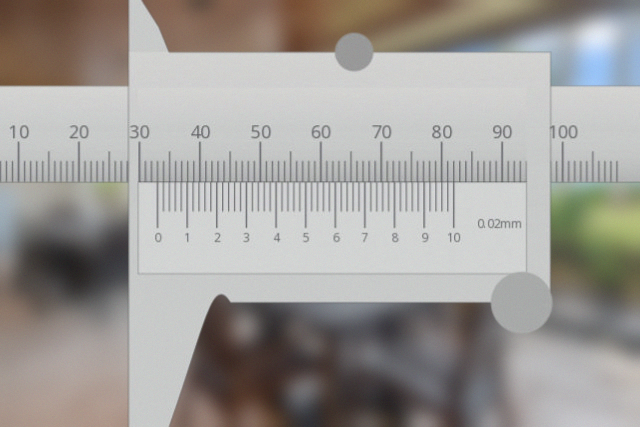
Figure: 33.0 mm
